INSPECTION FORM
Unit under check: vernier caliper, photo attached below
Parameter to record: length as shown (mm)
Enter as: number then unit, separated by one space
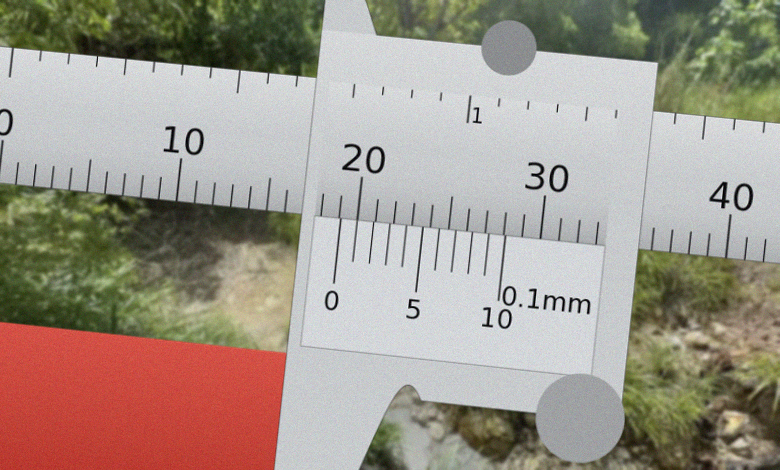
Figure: 19.1 mm
